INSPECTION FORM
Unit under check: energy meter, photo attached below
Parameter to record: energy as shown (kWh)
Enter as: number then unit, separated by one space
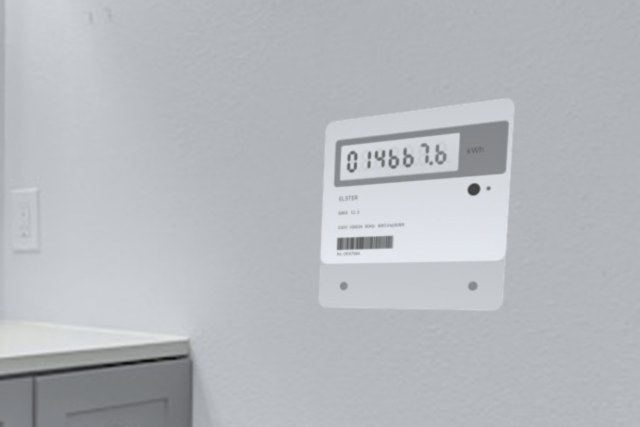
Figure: 14667.6 kWh
